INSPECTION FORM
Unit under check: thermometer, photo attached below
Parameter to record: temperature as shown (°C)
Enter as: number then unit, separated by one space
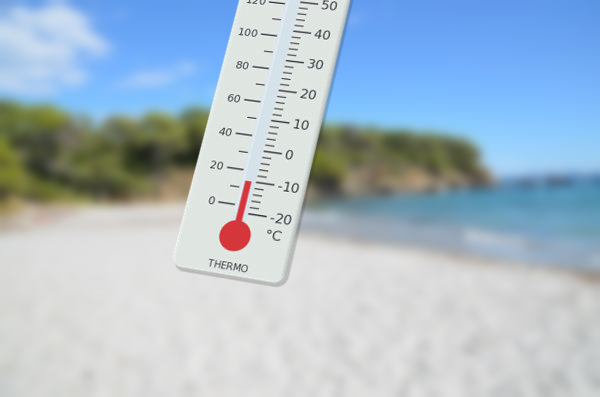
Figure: -10 °C
